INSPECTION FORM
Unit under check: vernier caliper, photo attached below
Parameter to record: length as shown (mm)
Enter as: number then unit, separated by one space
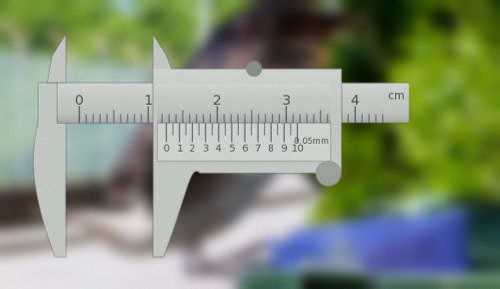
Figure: 12.6 mm
